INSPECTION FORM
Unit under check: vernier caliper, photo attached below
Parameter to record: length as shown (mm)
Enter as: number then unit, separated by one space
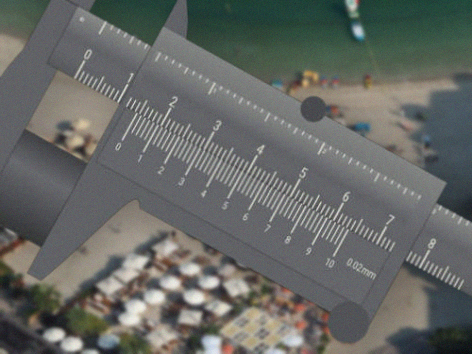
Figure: 14.5 mm
